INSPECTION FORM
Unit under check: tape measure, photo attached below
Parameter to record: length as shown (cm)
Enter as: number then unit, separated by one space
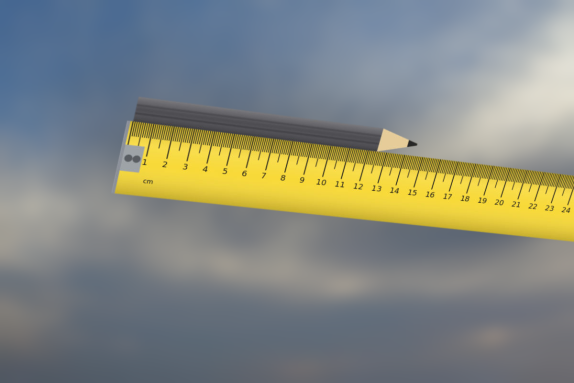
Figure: 14.5 cm
